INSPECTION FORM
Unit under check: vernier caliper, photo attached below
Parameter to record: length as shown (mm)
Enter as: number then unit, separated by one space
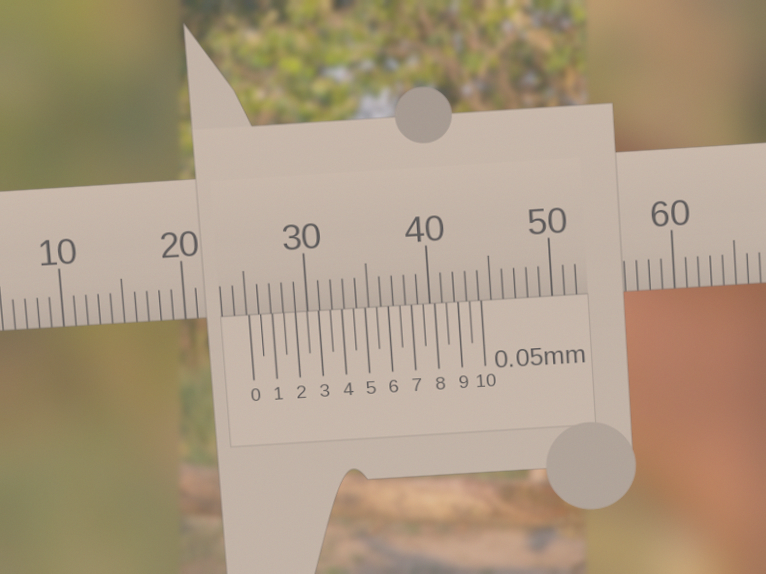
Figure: 25.2 mm
